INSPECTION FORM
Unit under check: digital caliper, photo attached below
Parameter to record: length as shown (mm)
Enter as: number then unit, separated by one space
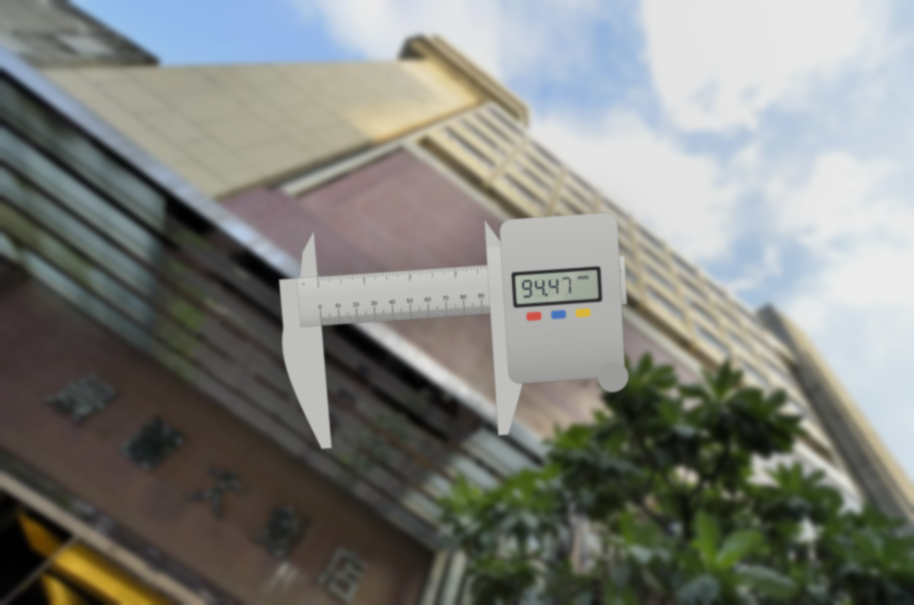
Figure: 94.47 mm
